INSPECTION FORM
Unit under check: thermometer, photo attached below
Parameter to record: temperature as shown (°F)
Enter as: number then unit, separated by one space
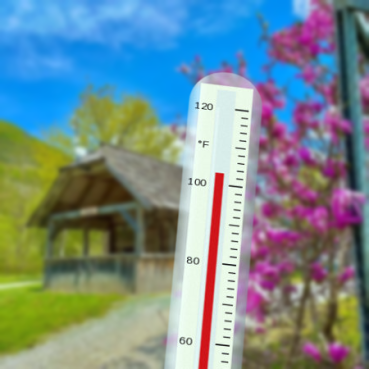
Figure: 103 °F
